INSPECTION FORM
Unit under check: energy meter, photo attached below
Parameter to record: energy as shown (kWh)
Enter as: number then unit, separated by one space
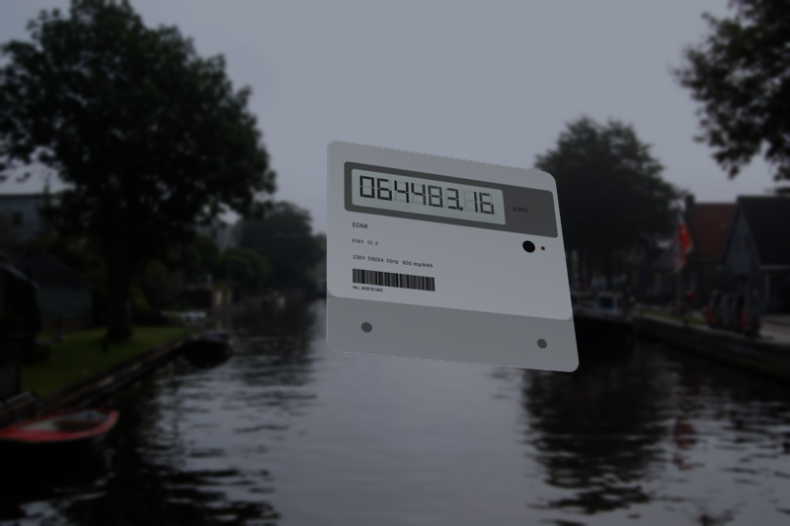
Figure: 64483.16 kWh
